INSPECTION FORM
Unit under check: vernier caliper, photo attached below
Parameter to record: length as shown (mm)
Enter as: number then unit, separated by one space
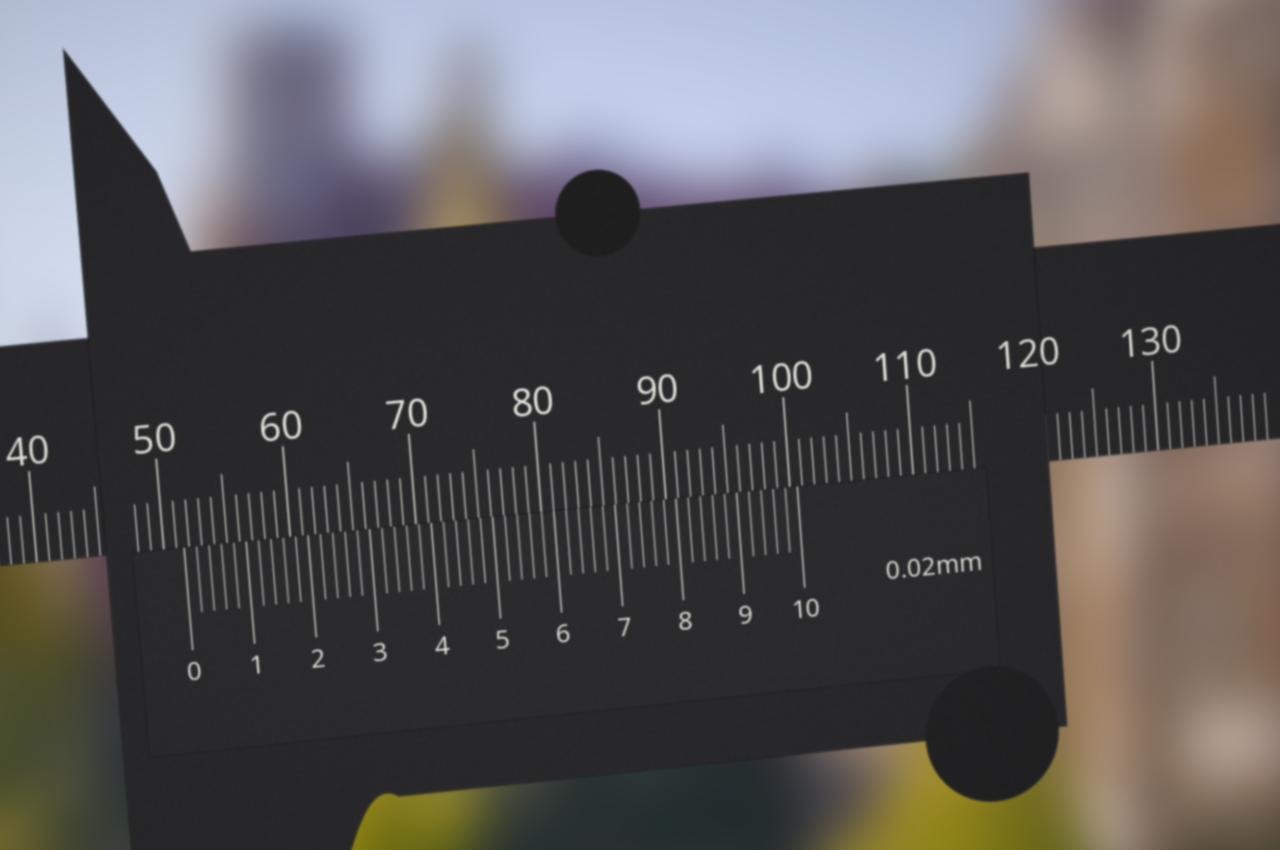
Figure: 51.6 mm
